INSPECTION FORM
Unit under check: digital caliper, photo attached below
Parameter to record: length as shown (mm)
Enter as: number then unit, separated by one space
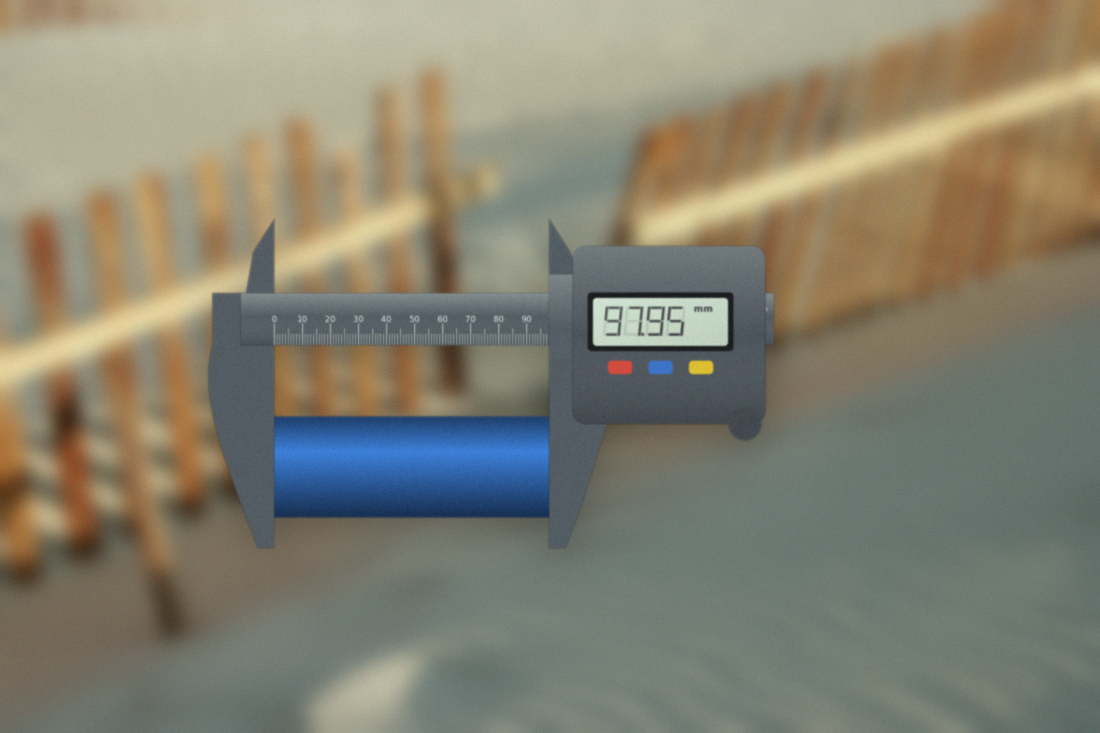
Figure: 97.95 mm
